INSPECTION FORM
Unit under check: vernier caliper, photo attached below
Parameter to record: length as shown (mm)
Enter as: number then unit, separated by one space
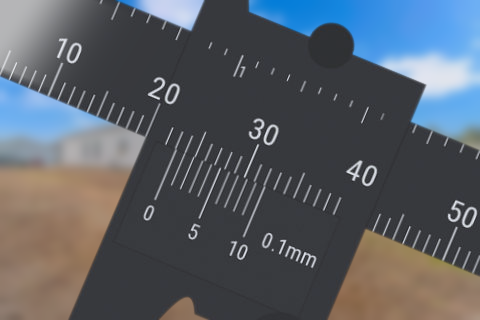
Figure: 23.1 mm
